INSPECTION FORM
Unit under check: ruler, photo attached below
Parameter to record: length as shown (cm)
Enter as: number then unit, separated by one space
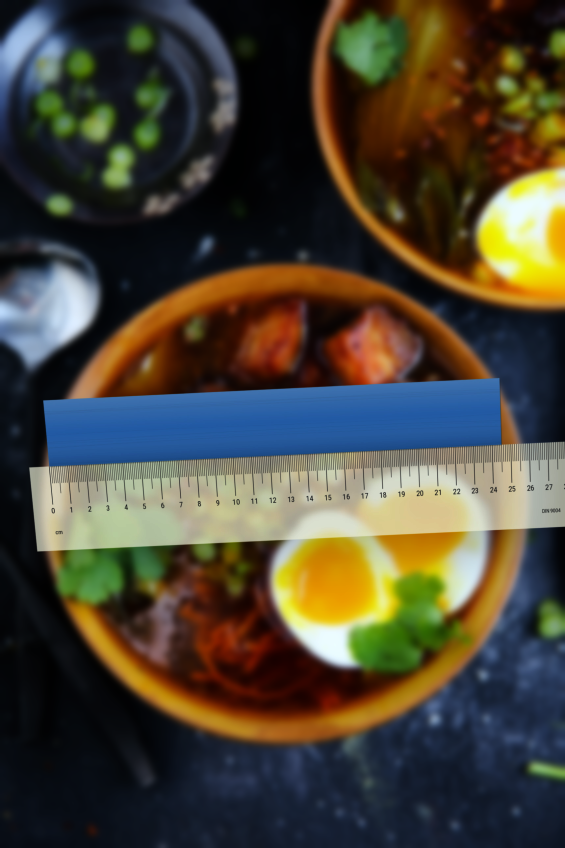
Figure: 24.5 cm
